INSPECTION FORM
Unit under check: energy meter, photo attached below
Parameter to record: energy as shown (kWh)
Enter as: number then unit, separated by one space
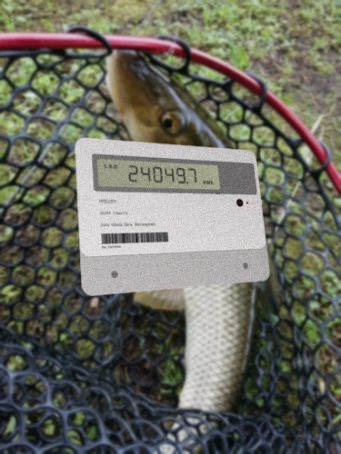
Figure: 24049.7 kWh
